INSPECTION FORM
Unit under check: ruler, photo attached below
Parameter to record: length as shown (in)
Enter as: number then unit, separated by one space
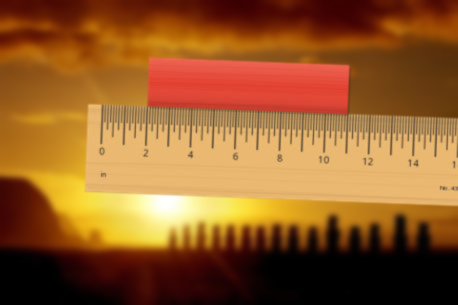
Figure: 9 in
